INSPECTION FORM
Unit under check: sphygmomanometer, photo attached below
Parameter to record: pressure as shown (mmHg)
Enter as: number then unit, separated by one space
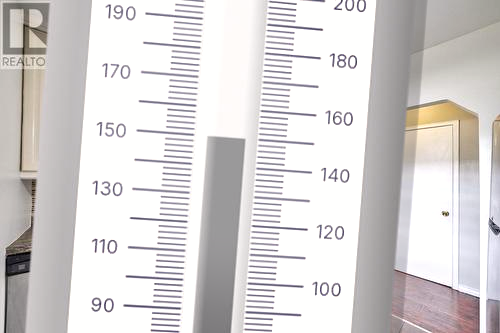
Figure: 150 mmHg
